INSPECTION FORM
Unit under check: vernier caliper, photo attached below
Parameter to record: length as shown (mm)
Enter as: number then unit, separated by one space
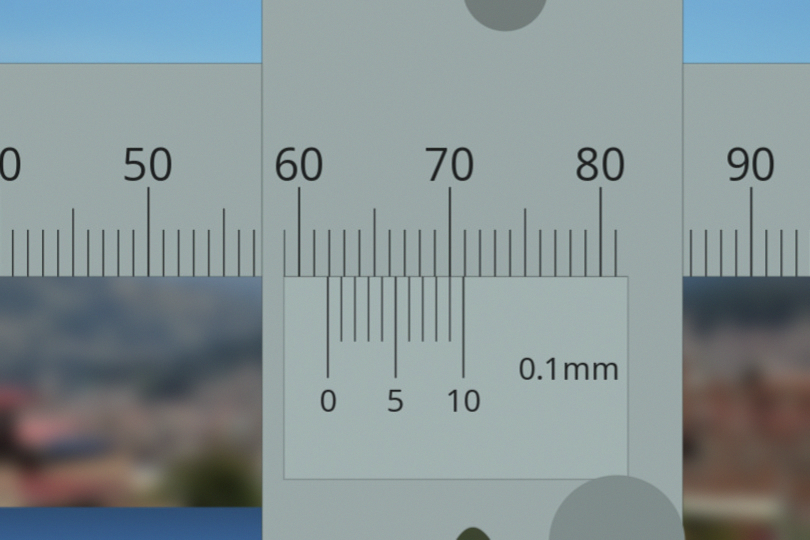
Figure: 61.9 mm
